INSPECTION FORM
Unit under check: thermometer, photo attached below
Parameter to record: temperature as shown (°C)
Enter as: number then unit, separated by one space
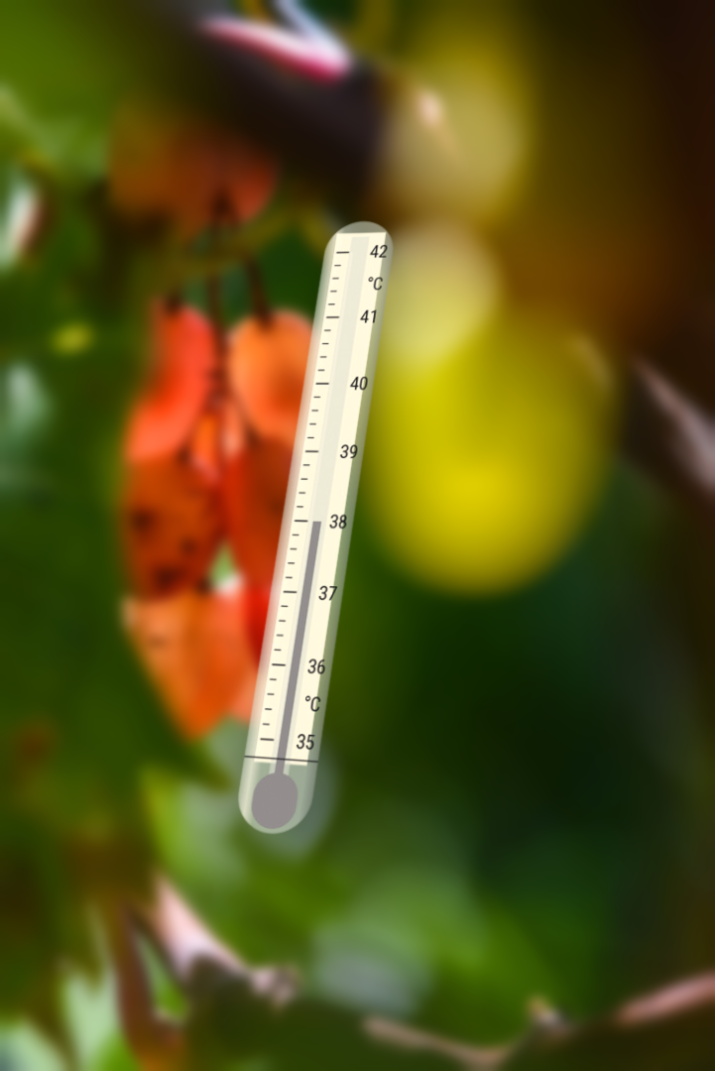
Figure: 38 °C
